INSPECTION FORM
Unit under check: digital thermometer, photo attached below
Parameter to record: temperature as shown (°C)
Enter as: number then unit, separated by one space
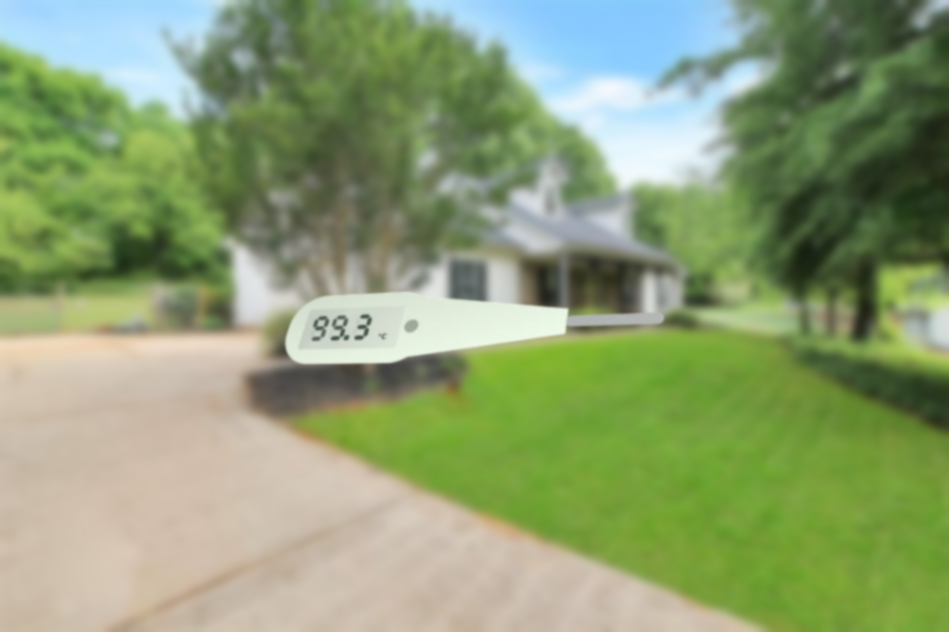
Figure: 99.3 °C
